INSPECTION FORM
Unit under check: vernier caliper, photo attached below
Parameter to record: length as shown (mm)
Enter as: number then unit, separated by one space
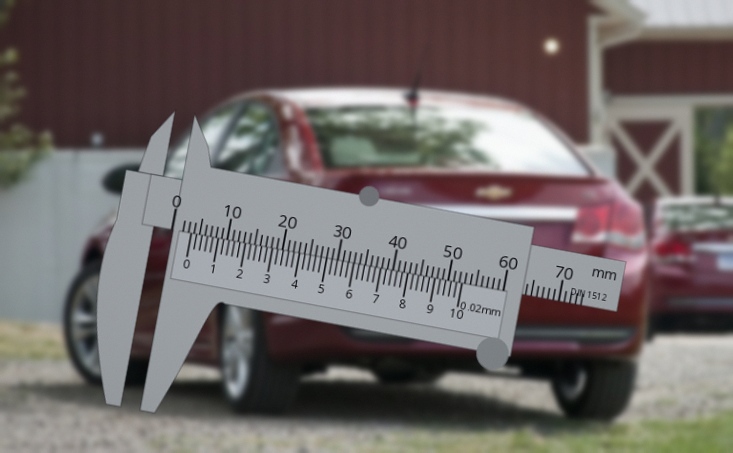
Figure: 3.5 mm
